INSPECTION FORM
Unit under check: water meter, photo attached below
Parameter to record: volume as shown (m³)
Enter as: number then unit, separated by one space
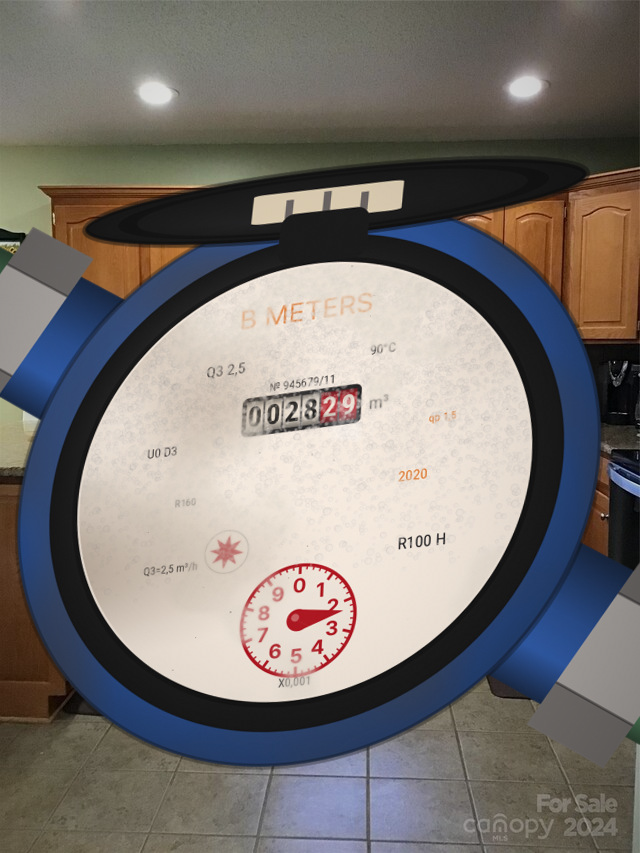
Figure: 28.292 m³
